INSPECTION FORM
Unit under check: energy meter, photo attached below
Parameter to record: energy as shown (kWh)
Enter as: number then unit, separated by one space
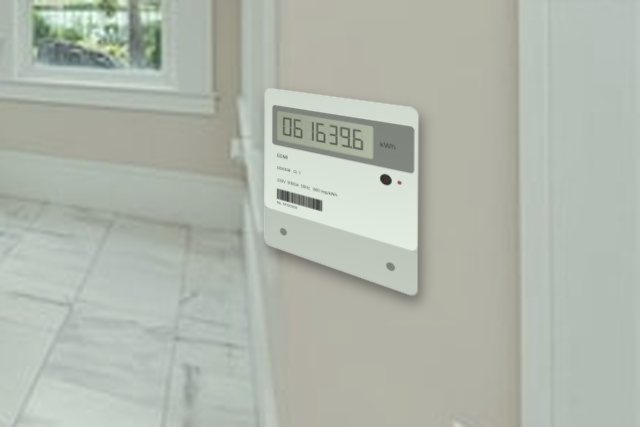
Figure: 61639.6 kWh
